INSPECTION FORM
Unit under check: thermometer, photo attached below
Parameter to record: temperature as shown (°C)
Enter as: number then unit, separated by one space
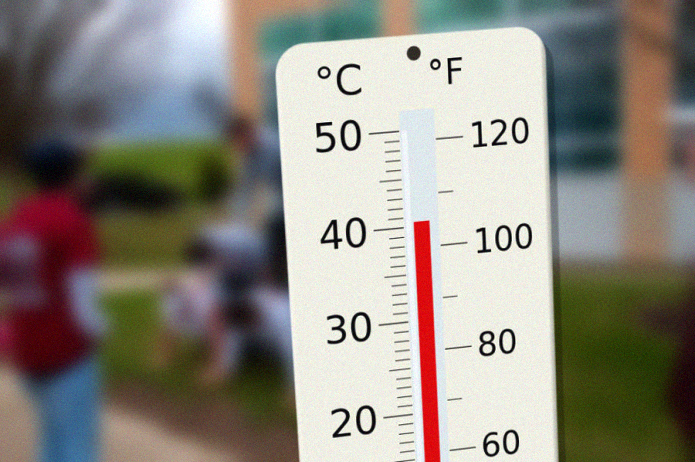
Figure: 40.5 °C
